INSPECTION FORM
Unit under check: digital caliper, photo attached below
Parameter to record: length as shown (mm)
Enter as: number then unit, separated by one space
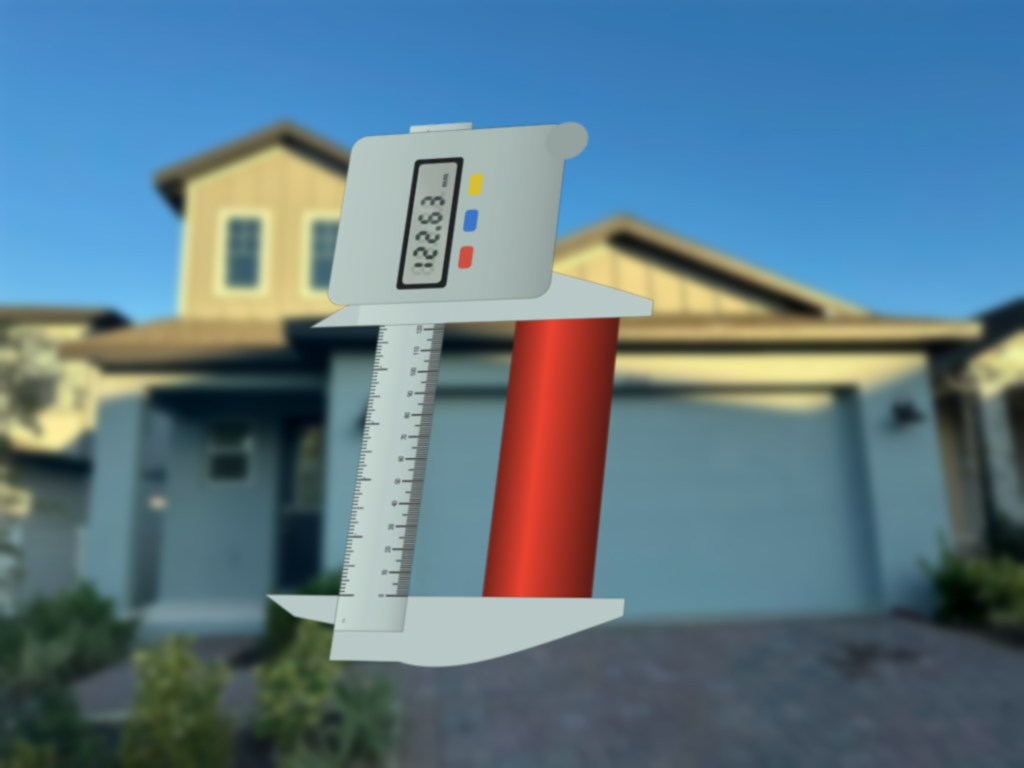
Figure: 122.63 mm
